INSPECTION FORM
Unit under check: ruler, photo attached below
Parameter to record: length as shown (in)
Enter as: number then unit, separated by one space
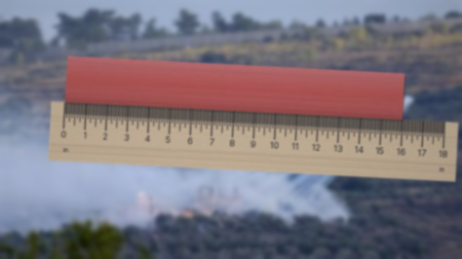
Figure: 16 in
